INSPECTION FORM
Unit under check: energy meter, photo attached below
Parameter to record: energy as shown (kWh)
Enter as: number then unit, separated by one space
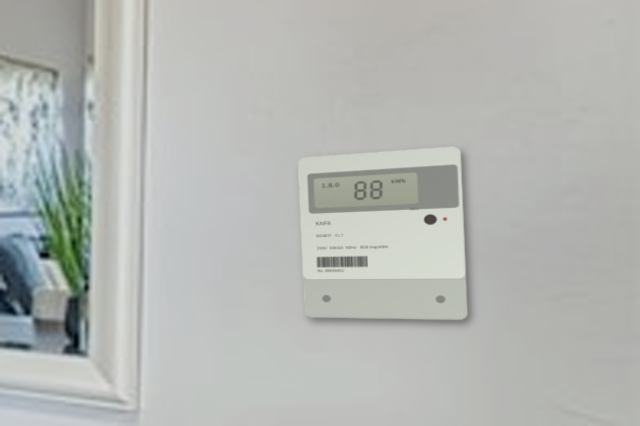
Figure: 88 kWh
